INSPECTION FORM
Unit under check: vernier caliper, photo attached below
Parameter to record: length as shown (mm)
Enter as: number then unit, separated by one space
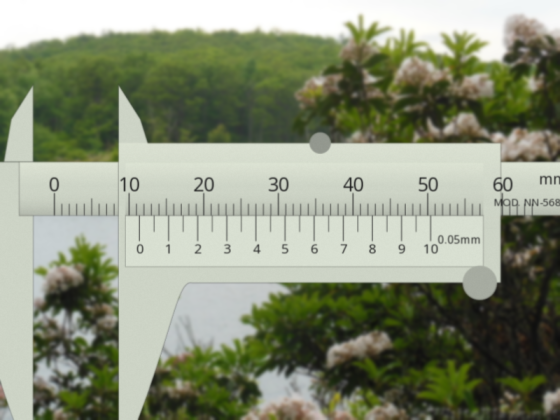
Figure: 11.4 mm
